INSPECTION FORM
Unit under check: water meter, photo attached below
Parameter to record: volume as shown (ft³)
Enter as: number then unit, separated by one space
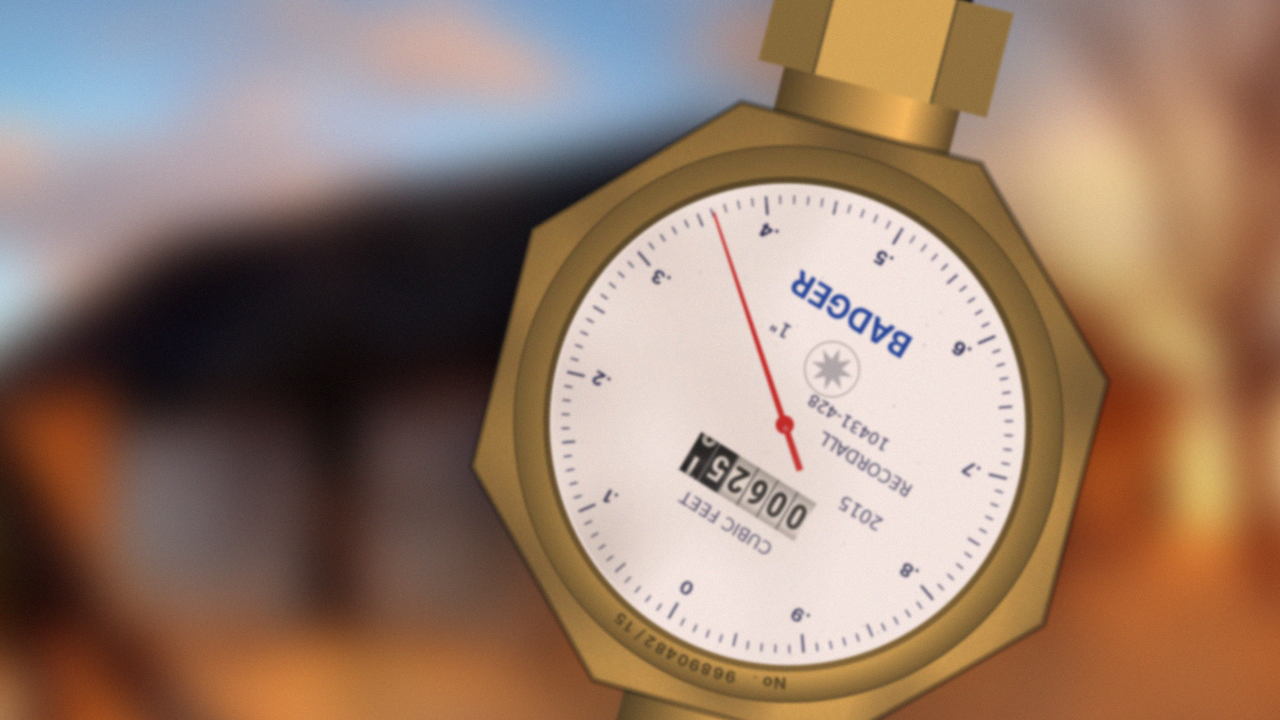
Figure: 6251.36 ft³
